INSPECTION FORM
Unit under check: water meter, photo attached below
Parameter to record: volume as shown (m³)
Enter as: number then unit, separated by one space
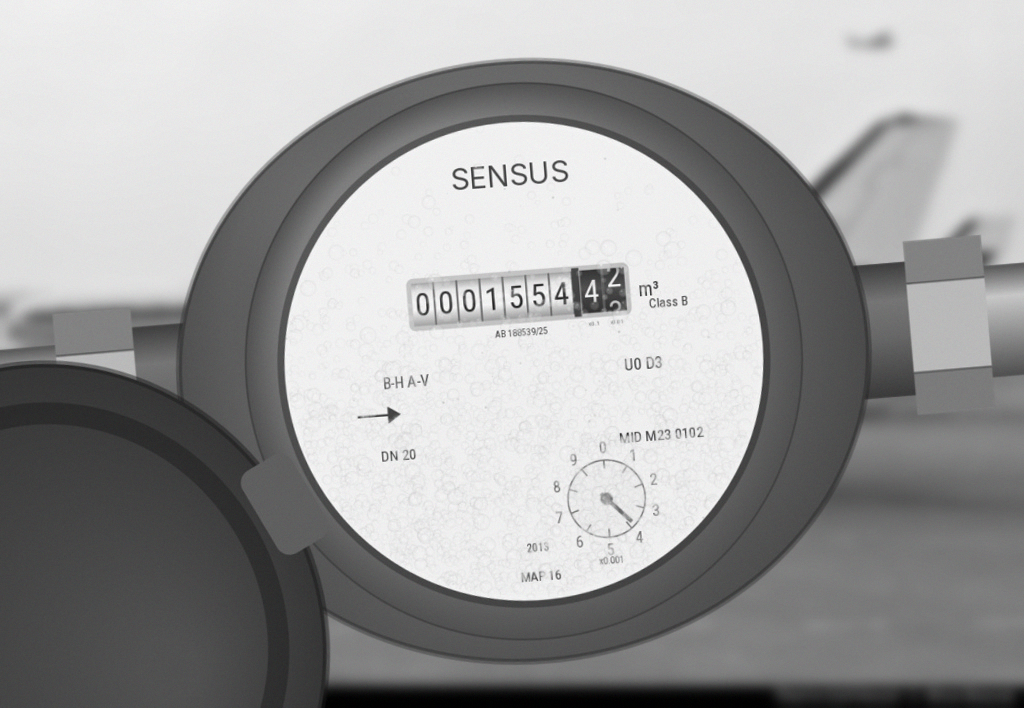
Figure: 1554.423 m³
